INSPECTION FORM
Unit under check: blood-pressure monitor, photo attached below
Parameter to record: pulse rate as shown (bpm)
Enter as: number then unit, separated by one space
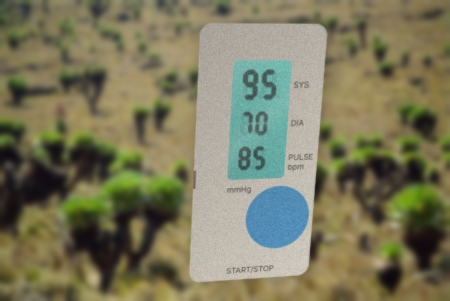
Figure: 85 bpm
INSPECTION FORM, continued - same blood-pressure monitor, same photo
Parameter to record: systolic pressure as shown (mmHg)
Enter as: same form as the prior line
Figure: 95 mmHg
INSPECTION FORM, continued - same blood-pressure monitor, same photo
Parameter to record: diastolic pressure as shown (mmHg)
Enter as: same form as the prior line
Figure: 70 mmHg
